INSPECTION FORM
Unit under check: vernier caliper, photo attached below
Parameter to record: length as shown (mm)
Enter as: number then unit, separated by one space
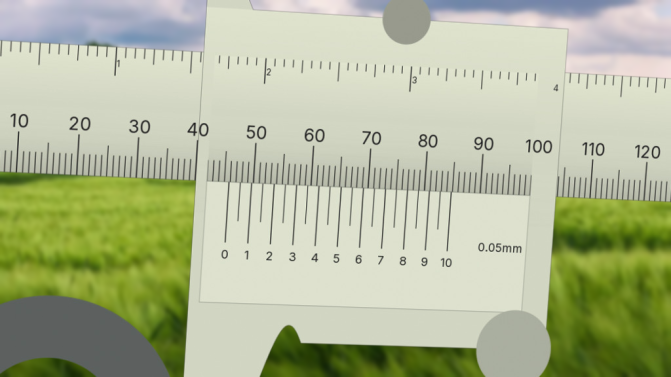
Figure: 45.8 mm
